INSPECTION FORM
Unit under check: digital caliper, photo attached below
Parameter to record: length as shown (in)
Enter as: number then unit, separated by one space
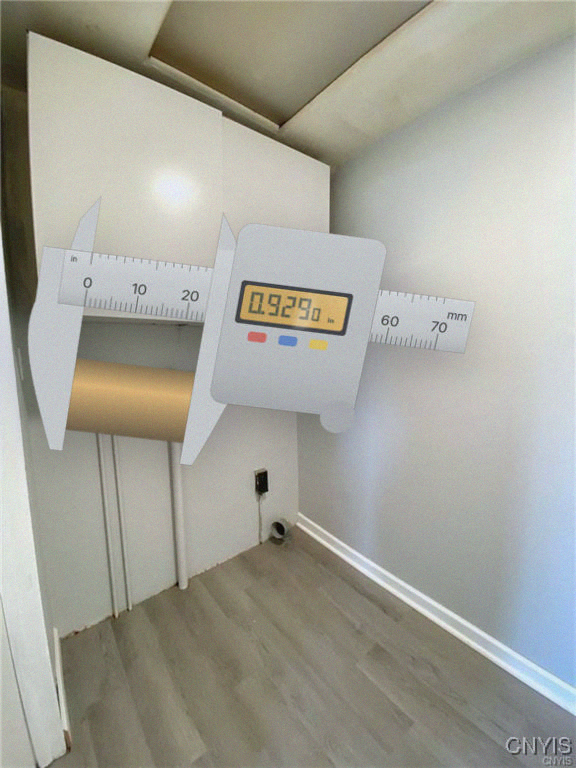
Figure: 0.9290 in
